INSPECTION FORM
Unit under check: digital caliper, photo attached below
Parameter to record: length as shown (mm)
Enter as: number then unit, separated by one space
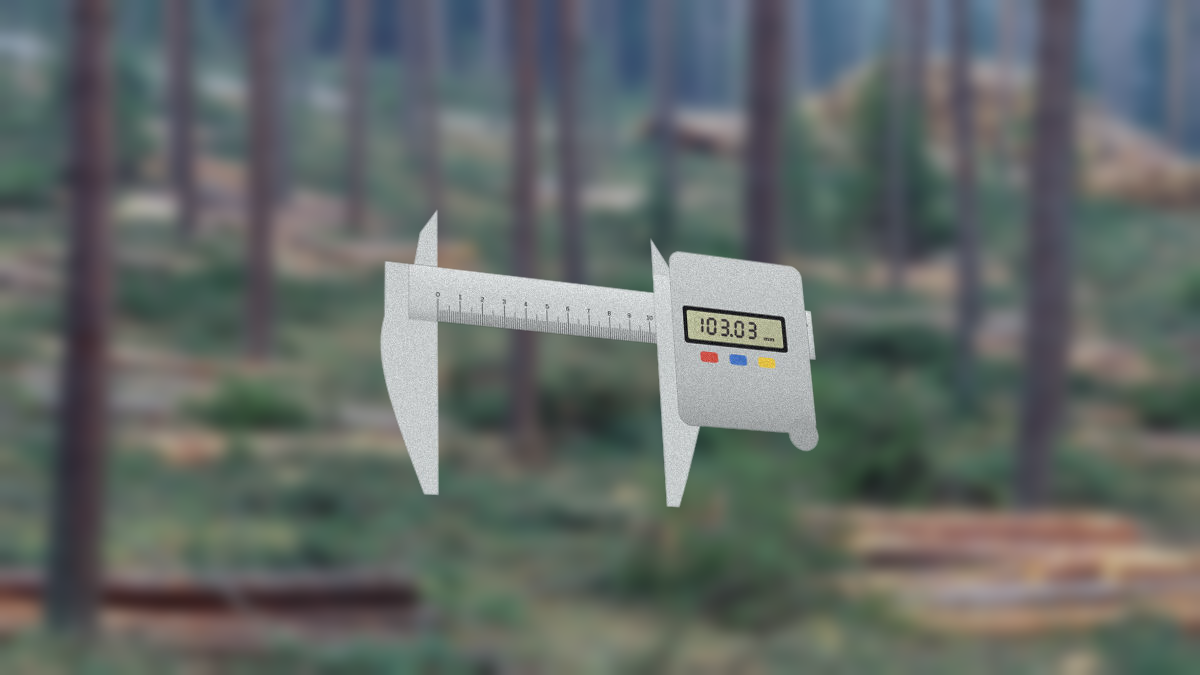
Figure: 103.03 mm
